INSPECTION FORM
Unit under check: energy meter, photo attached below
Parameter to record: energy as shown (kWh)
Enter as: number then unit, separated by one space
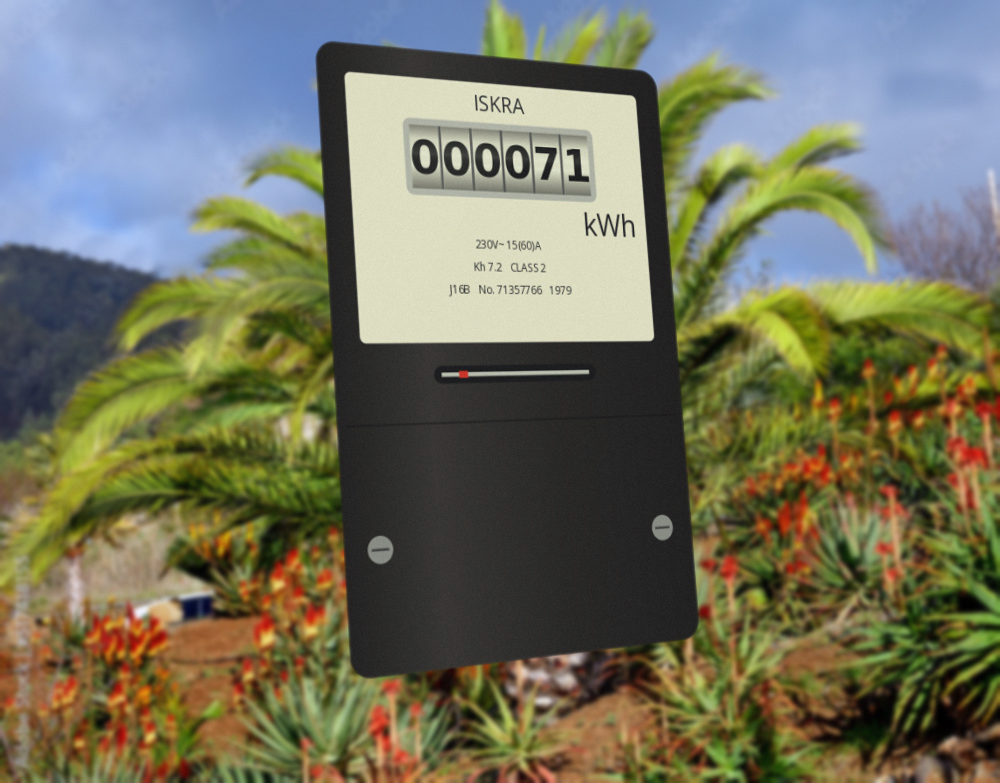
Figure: 71 kWh
